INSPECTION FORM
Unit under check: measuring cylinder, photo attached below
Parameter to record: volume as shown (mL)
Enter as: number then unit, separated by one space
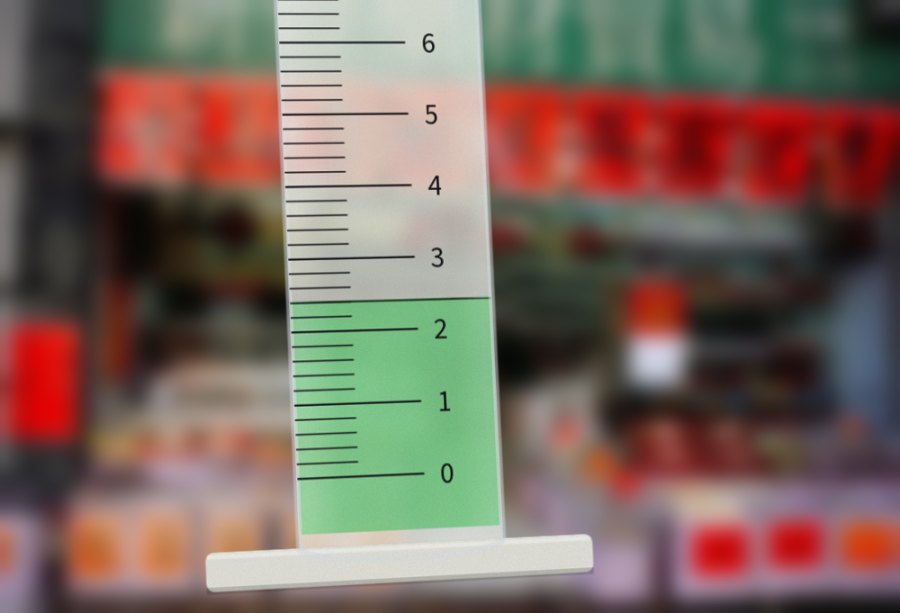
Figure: 2.4 mL
